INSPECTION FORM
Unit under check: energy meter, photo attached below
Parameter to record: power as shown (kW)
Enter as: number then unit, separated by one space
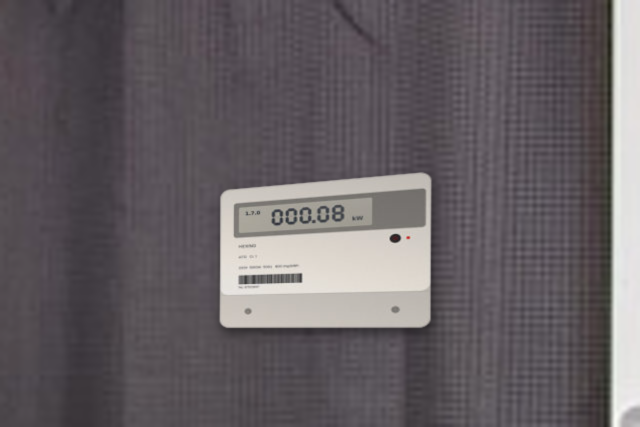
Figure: 0.08 kW
